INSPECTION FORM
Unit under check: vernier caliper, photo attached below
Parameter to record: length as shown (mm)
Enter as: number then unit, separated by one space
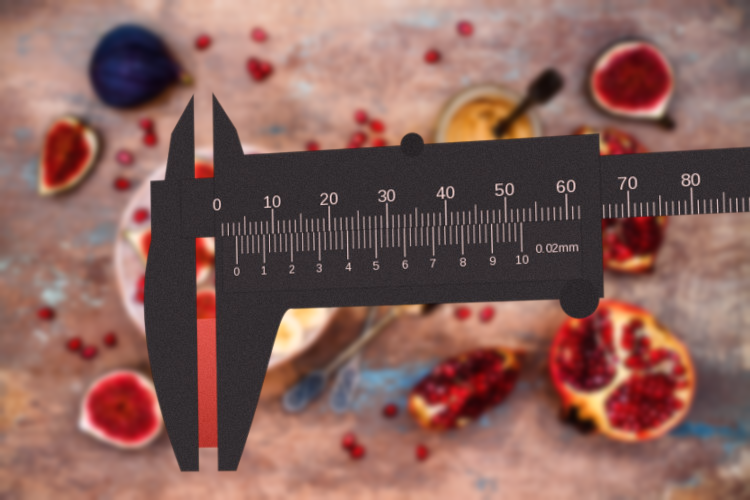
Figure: 3.5 mm
